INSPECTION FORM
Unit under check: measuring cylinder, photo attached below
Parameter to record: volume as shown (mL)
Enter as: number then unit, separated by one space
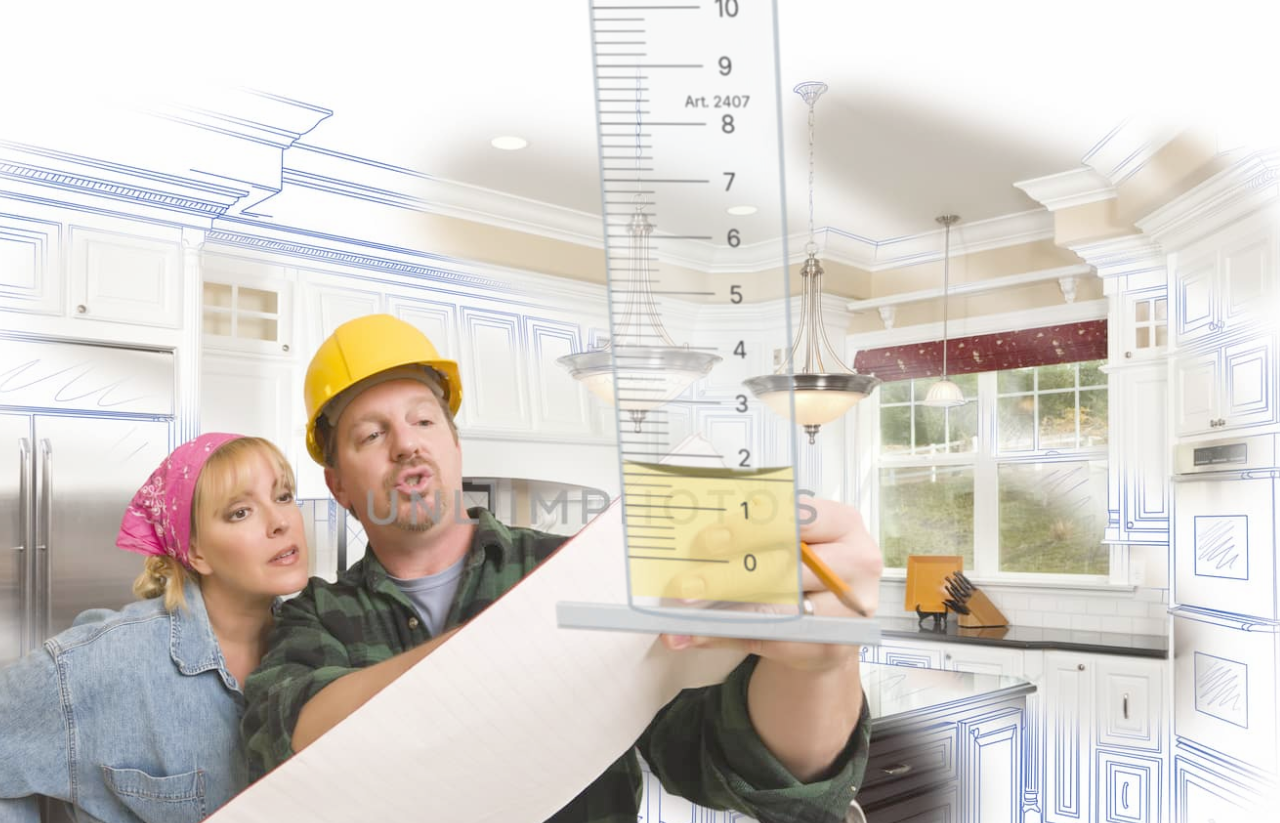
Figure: 1.6 mL
